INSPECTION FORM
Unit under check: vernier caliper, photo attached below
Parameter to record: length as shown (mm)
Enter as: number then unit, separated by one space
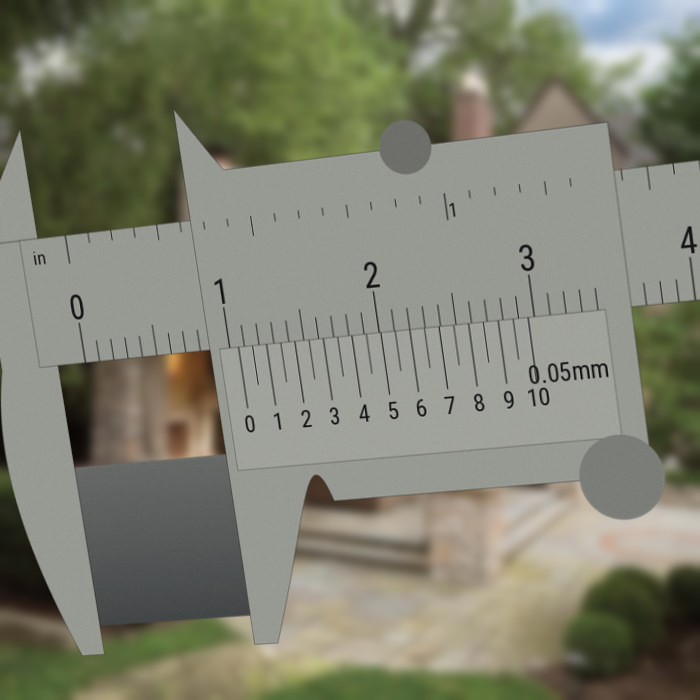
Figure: 10.6 mm
